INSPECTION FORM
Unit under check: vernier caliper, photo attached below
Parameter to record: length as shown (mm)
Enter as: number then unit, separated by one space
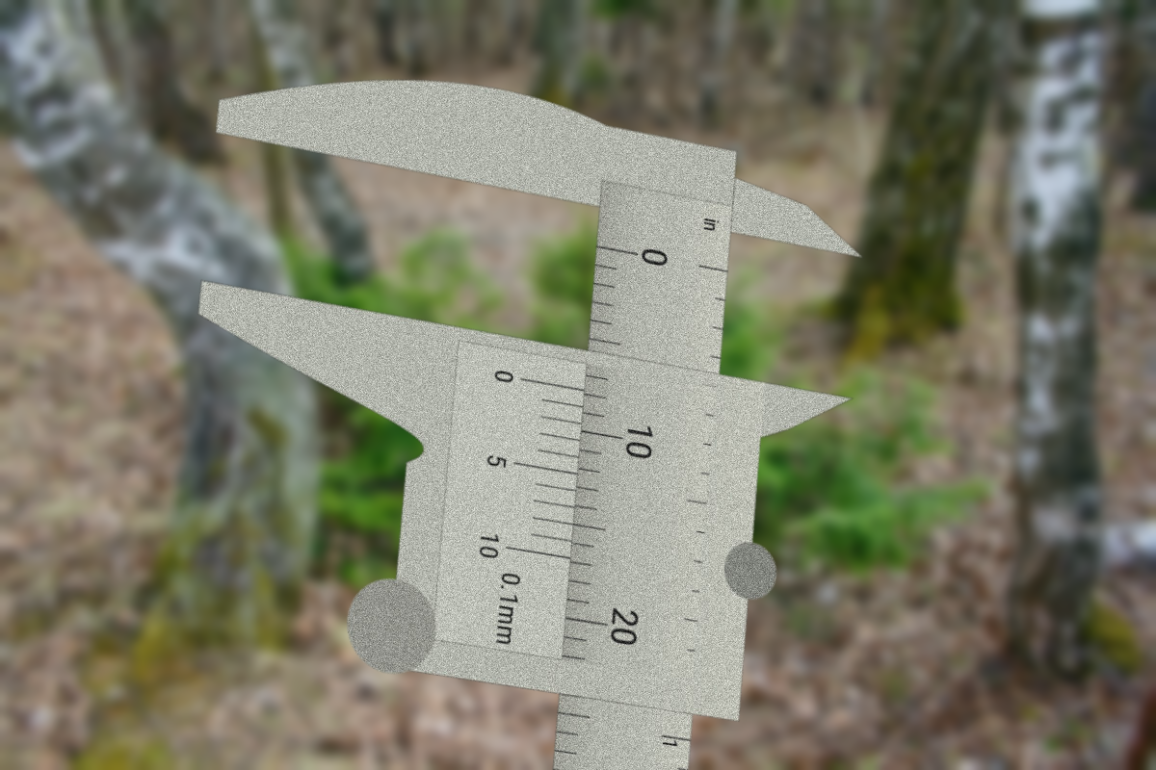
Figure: 7.8 mm
